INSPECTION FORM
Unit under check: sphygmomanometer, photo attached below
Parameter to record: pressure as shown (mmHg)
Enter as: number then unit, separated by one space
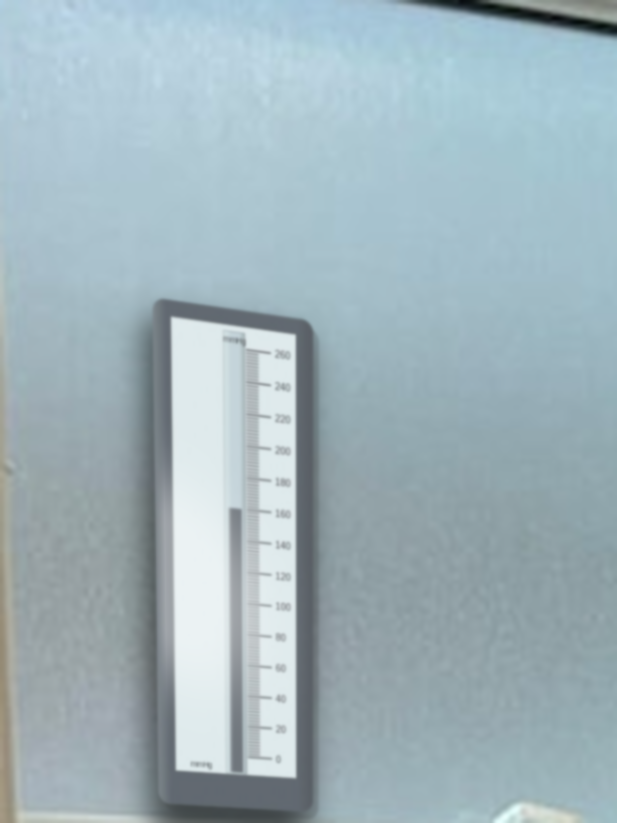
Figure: 160 mmHg
